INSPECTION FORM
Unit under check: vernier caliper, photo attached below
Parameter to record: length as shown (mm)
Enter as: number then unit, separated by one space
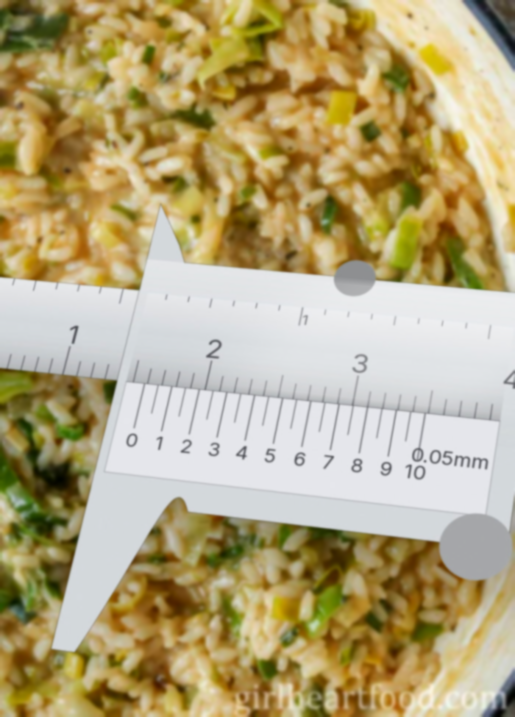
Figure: 15.8 mm
